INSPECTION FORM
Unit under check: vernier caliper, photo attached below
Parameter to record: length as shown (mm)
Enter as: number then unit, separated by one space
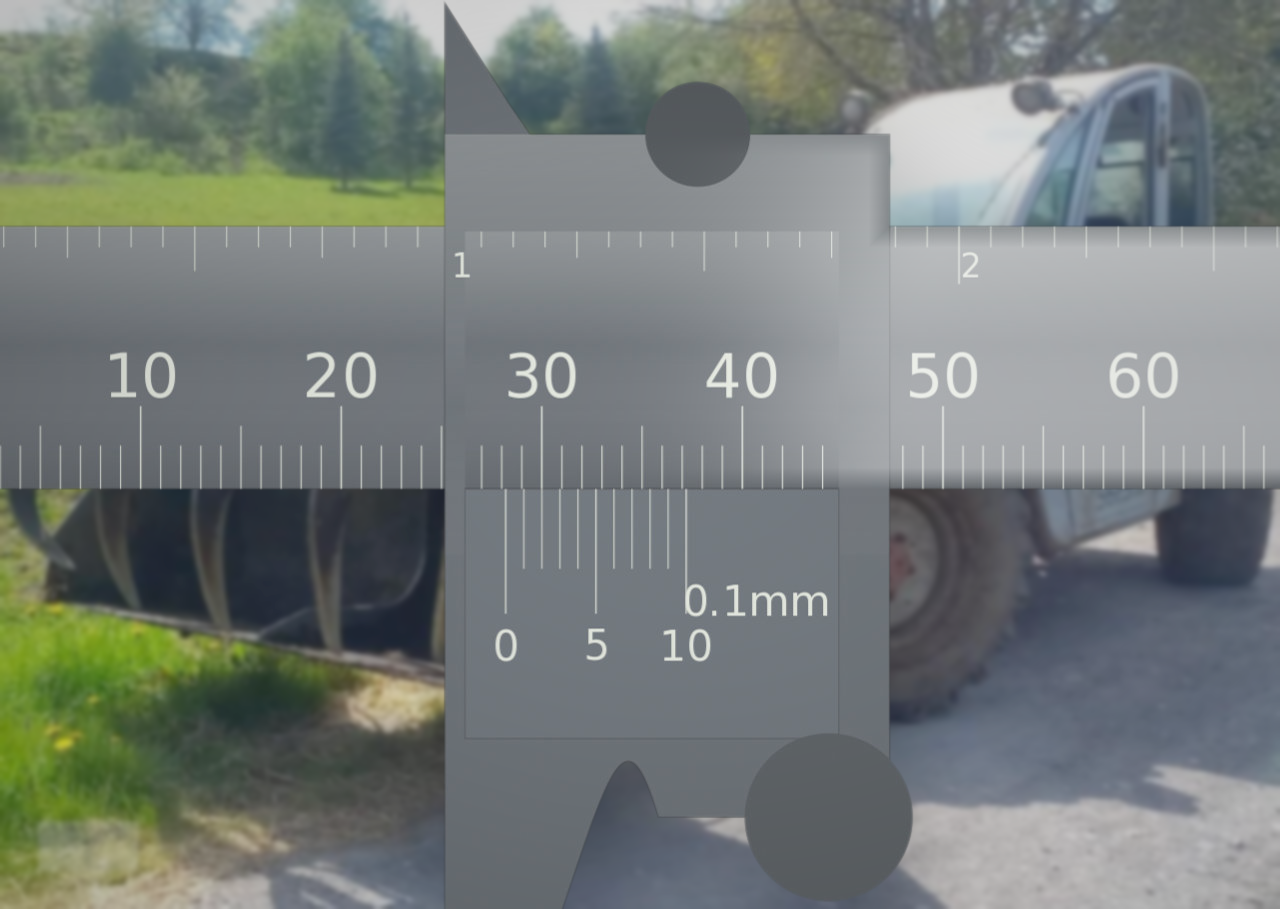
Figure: 28.2 mm
